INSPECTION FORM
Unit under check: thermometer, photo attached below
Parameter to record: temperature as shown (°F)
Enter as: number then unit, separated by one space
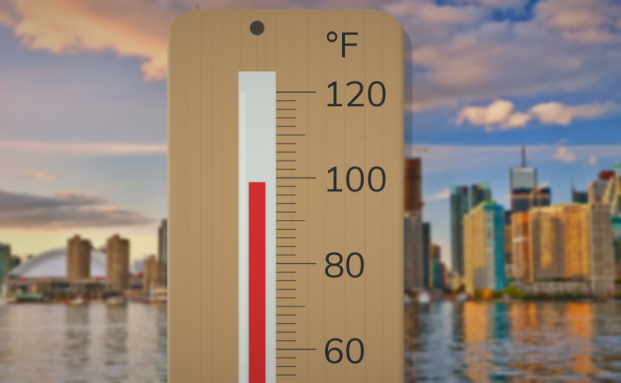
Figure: 99 °F
